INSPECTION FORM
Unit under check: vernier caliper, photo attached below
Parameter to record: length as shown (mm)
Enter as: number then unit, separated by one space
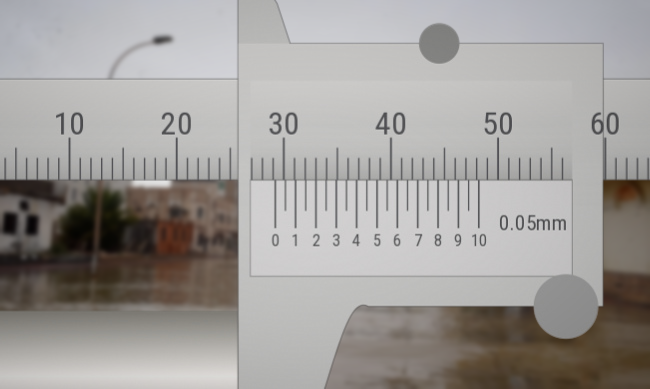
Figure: 29.2 mm
